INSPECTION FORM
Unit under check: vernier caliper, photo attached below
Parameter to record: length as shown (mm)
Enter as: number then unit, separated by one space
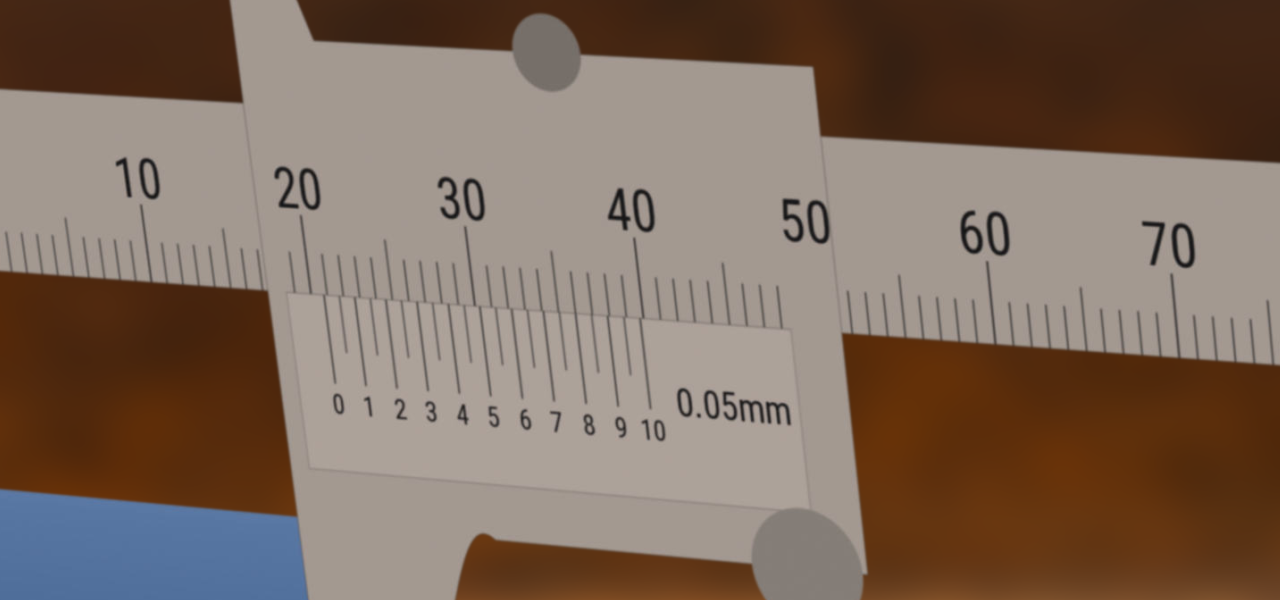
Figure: 20.8 mm
